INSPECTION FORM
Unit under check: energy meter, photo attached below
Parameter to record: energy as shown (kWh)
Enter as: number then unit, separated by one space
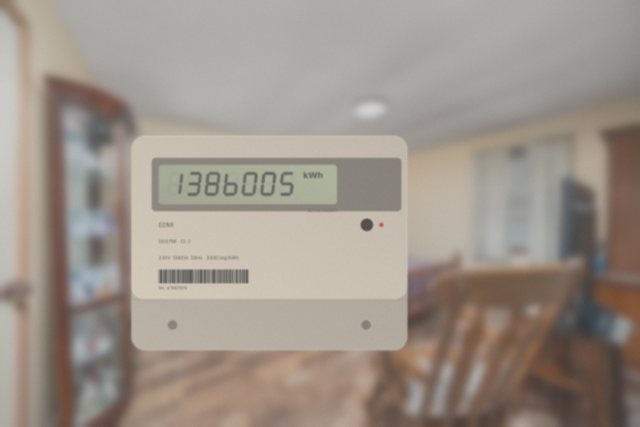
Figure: 1386005 kWh
